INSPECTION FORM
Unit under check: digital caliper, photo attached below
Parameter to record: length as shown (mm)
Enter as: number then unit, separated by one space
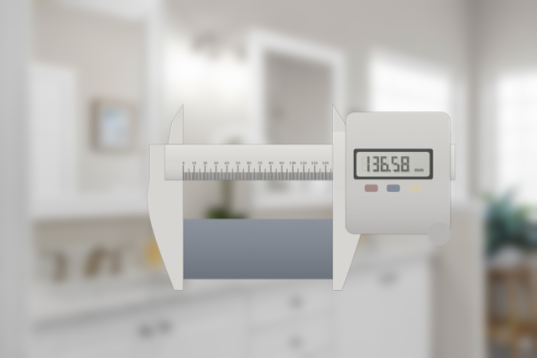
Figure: 136.58 mm
